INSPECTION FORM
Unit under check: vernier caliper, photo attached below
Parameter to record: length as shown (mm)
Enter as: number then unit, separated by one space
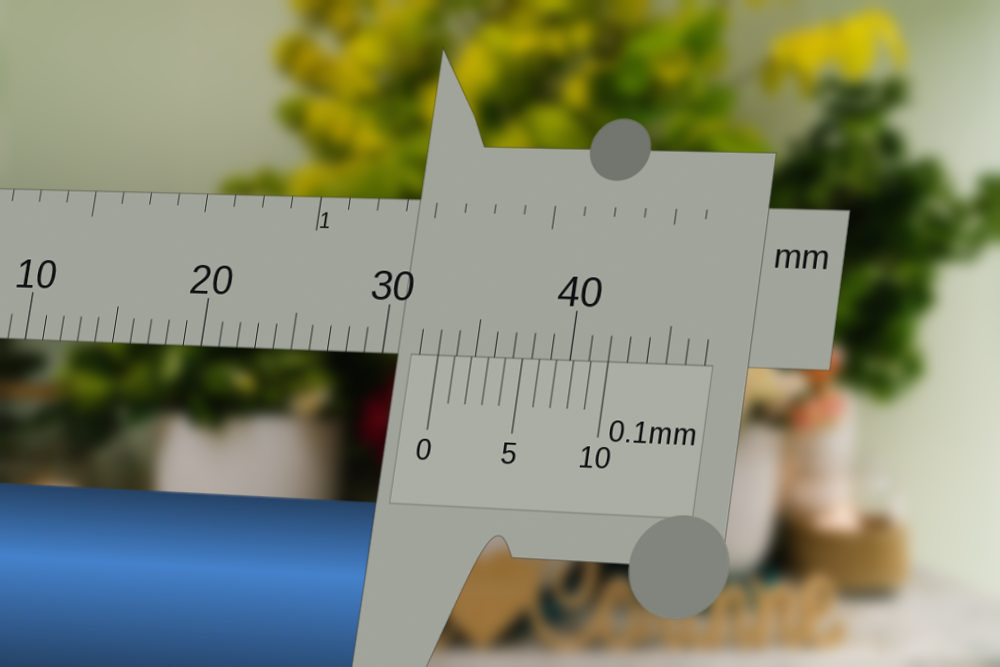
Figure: 33.0 mm
